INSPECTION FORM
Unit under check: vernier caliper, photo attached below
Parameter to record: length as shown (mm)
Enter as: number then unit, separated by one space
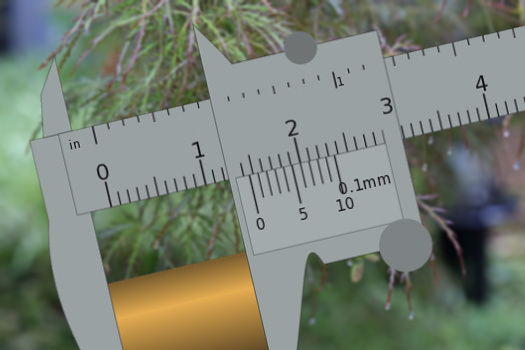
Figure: 14.6 mm
